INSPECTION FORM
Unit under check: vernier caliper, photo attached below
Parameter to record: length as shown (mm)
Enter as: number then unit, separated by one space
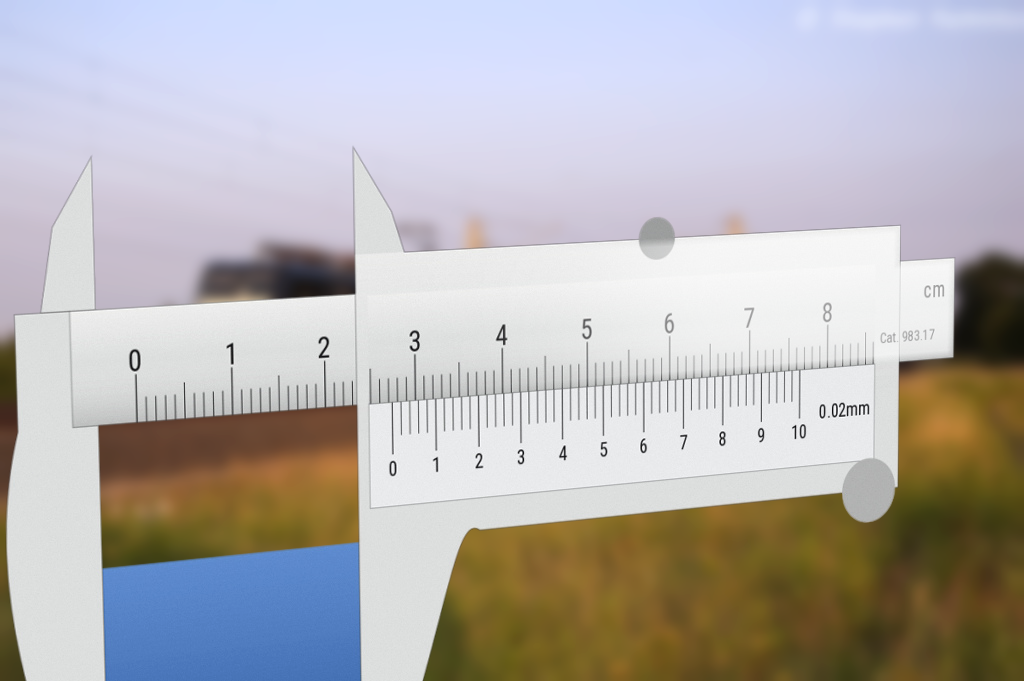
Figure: 27.4 mm
